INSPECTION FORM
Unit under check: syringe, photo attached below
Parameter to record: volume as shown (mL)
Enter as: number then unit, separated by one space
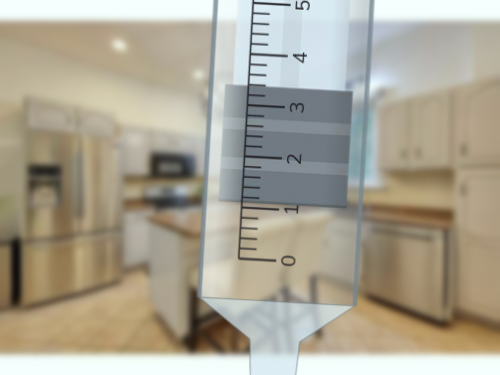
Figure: 1.1 mL
